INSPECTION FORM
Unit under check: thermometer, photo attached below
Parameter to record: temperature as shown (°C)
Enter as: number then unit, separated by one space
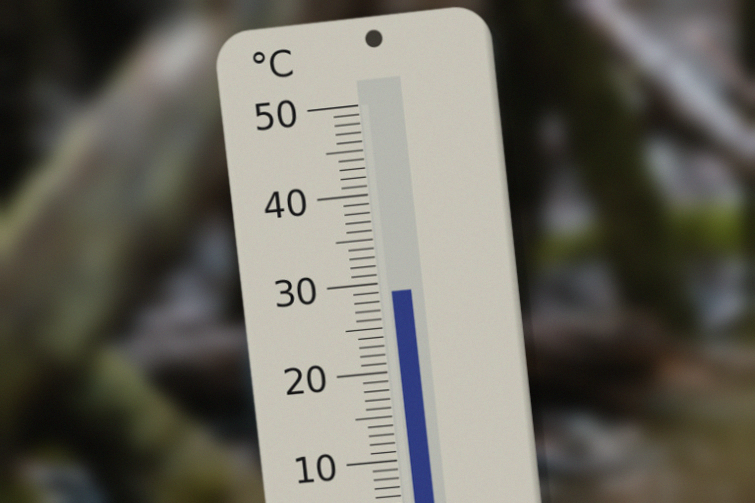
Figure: 29 °C
